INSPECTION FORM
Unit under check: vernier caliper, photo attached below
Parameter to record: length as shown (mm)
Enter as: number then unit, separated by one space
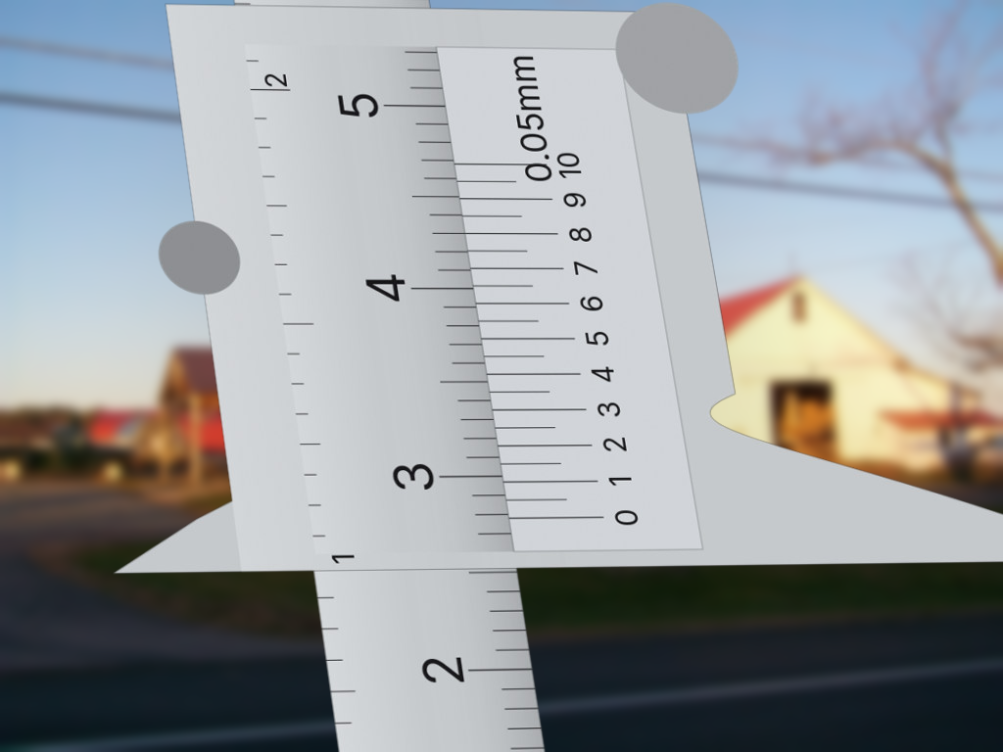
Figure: 27.8 mm
